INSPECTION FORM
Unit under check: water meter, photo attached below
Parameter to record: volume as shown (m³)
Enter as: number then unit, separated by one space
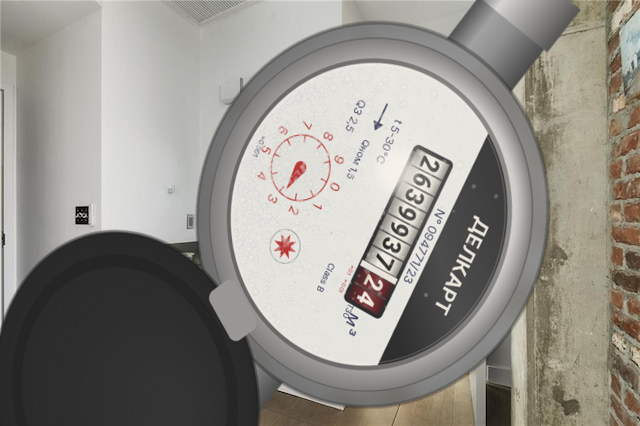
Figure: 2639937.242 m³
